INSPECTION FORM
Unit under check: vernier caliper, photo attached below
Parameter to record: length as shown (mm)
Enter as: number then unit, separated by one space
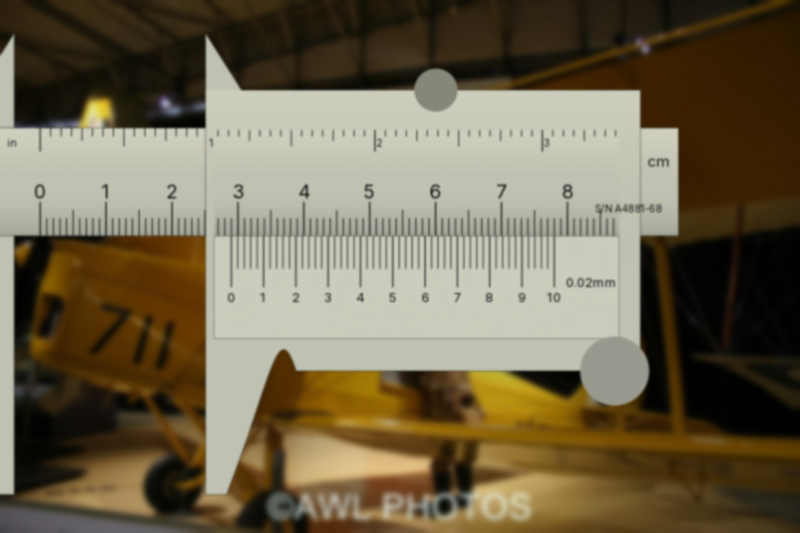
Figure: 29.0 mm
